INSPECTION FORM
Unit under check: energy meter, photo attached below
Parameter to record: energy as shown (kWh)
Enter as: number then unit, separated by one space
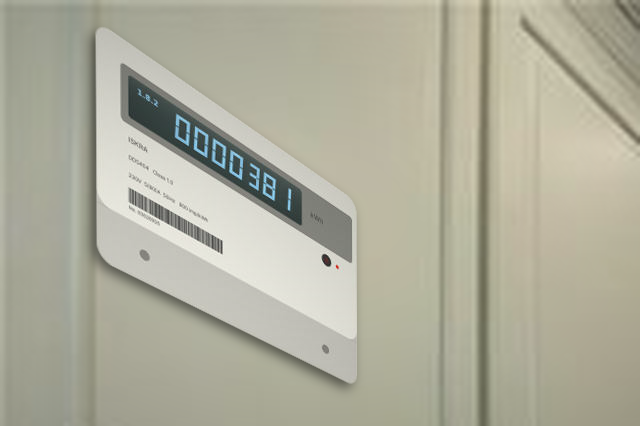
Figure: 381 kWh
